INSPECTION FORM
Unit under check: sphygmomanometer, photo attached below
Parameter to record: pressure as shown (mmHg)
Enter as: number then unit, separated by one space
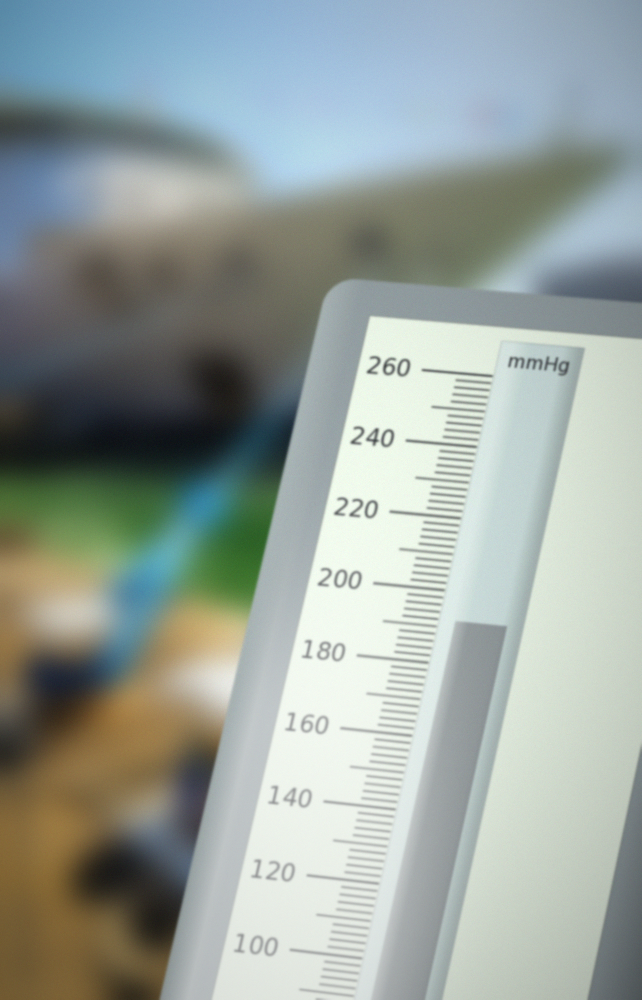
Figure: 192 mmHg
